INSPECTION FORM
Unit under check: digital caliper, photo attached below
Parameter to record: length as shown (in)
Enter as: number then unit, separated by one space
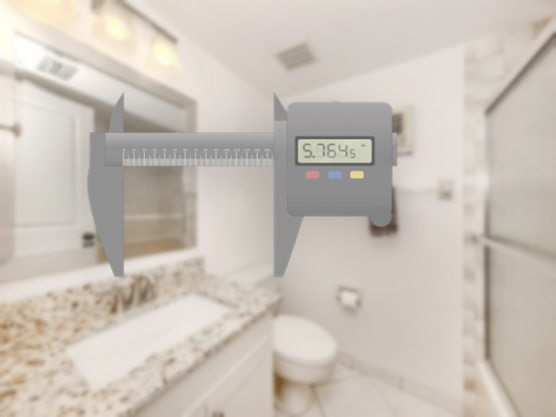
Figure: 5.7645 in
